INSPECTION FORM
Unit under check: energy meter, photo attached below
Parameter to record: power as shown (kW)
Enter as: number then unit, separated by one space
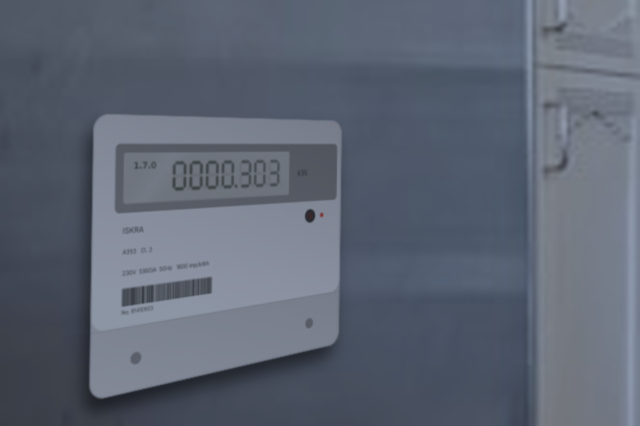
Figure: 0.303 kW
